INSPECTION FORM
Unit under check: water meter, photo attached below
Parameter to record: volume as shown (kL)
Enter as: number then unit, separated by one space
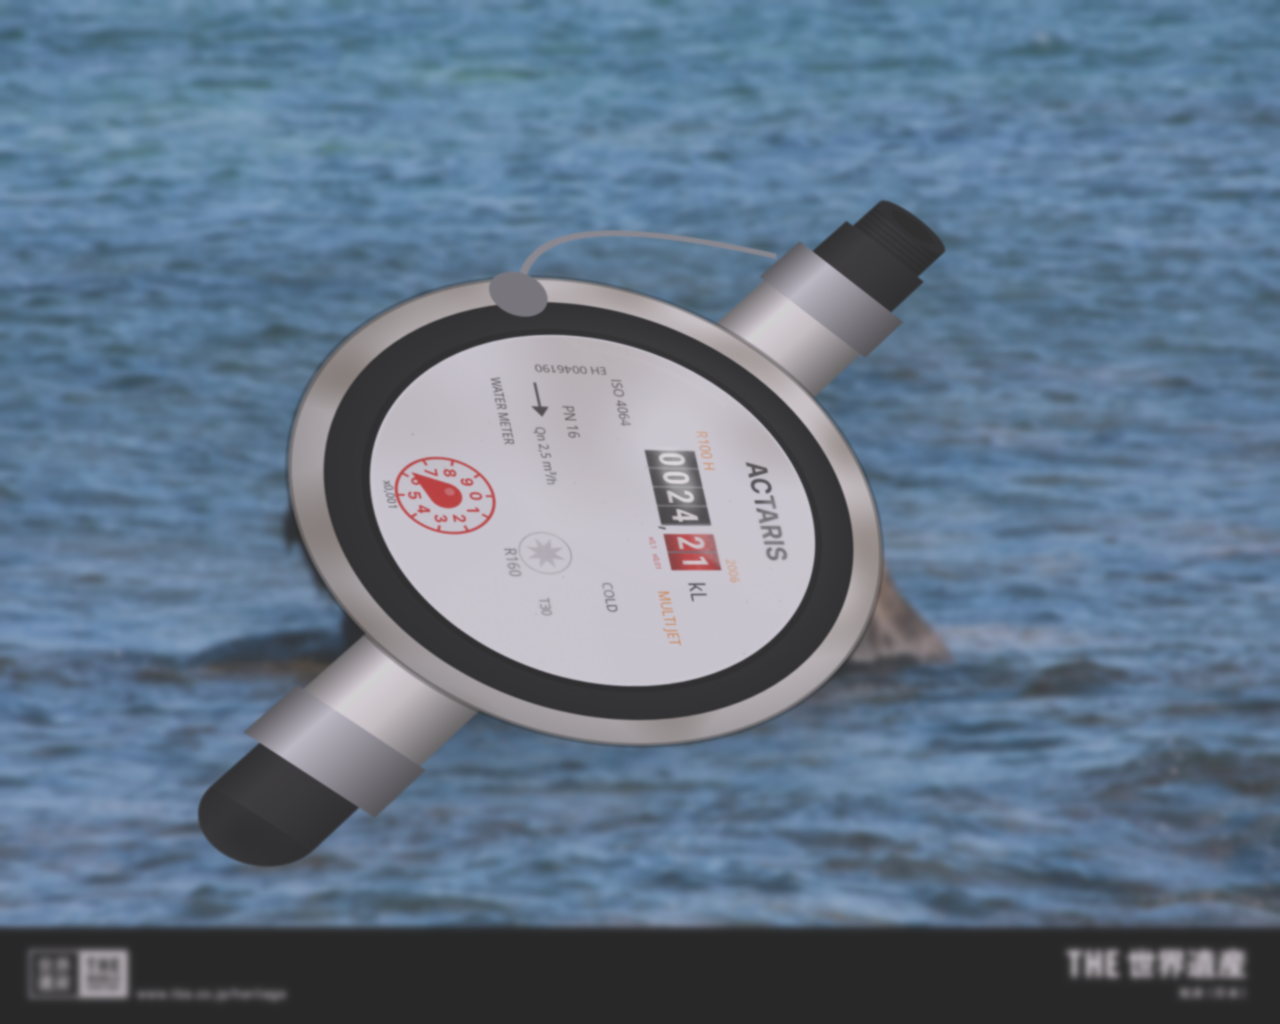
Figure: 24.216 kL
